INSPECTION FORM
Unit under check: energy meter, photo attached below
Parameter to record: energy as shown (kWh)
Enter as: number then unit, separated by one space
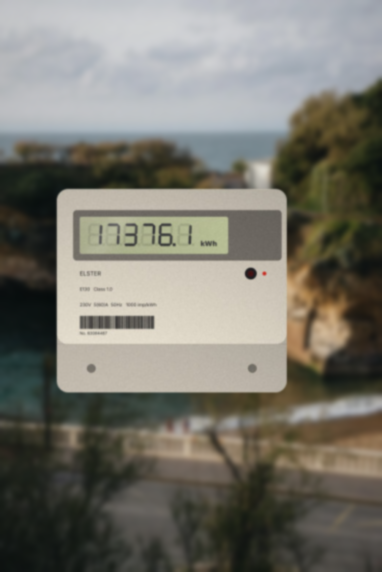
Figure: 17376.1 kWh
